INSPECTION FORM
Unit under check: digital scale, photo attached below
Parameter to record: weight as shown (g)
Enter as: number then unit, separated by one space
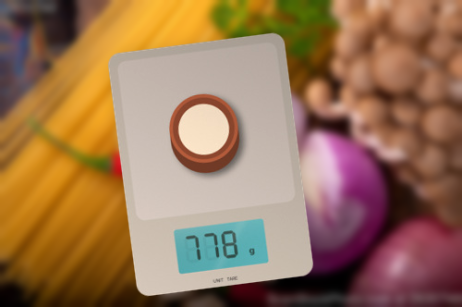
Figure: 778 g
